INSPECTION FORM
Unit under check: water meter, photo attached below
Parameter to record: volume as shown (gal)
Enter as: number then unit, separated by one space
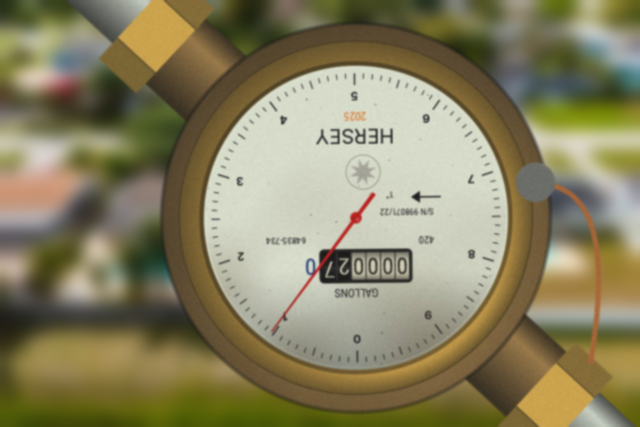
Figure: 271.0 gal
